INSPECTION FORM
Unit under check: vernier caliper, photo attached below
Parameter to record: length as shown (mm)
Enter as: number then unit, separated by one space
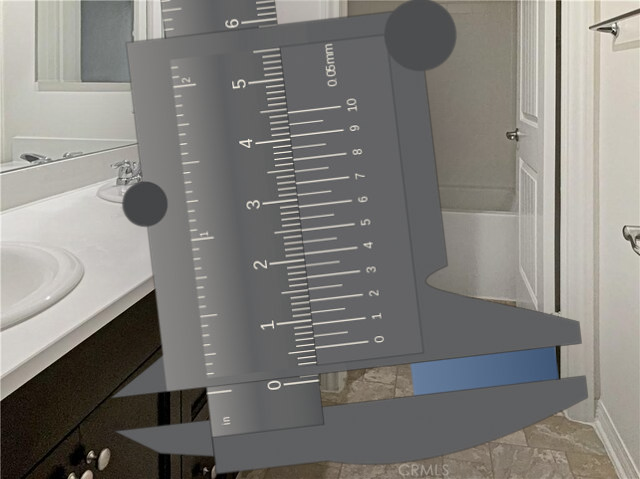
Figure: 5.4 mm
